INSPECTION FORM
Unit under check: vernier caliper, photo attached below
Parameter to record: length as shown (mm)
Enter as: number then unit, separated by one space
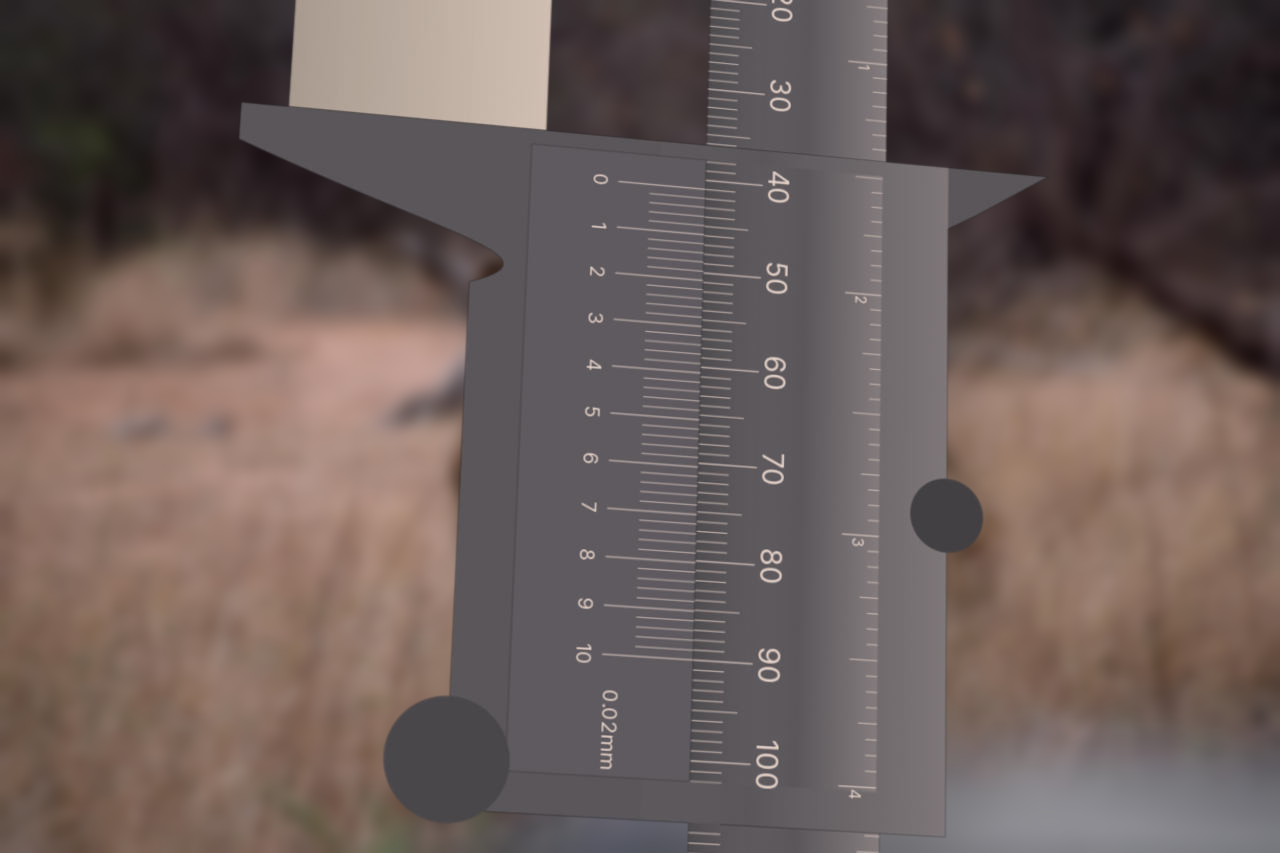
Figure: 41.0 mm
